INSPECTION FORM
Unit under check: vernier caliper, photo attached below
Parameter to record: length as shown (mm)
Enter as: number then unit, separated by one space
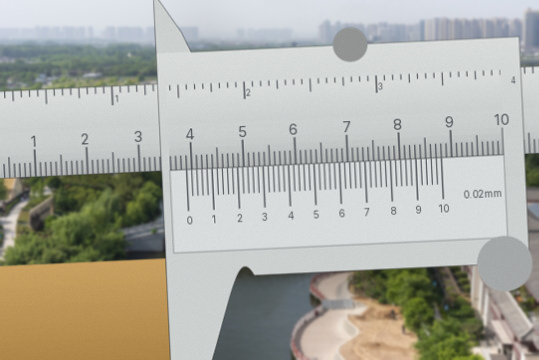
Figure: 39.0 mm
